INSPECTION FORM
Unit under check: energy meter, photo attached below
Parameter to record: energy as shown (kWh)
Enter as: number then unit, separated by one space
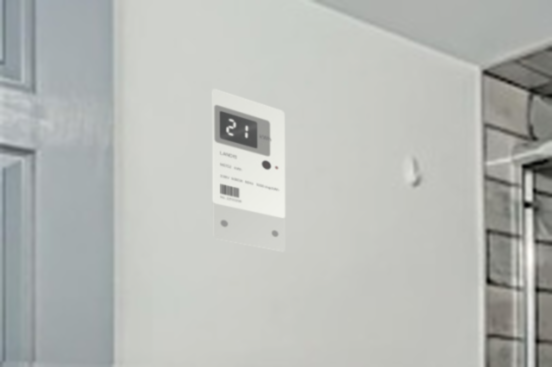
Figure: 21 kWh
